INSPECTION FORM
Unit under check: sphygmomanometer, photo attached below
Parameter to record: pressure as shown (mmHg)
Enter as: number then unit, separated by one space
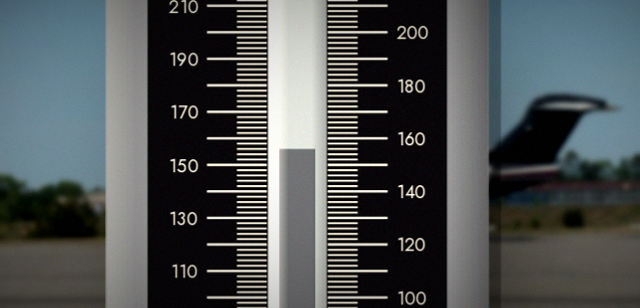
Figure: 156 mmHg
